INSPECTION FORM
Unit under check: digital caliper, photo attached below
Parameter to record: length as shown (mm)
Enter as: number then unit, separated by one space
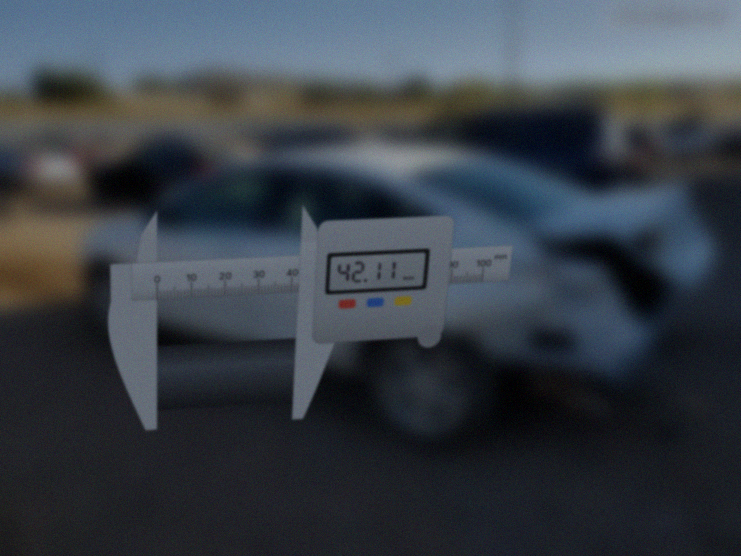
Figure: 42.11 mm
